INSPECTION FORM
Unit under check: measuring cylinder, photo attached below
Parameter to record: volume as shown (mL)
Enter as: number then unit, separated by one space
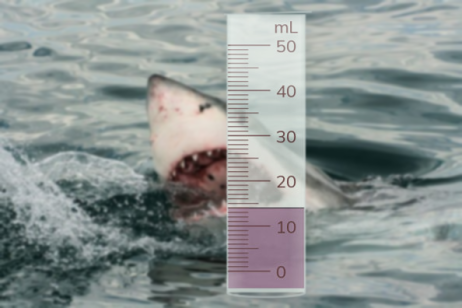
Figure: 14 mL
